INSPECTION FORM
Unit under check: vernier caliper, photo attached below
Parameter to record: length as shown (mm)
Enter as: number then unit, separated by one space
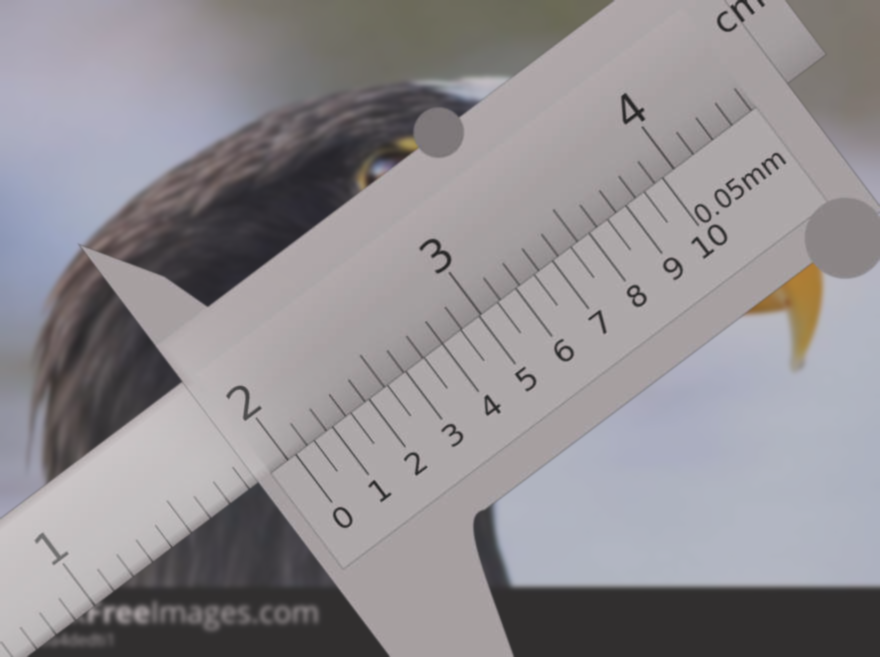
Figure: 20.4 mm
